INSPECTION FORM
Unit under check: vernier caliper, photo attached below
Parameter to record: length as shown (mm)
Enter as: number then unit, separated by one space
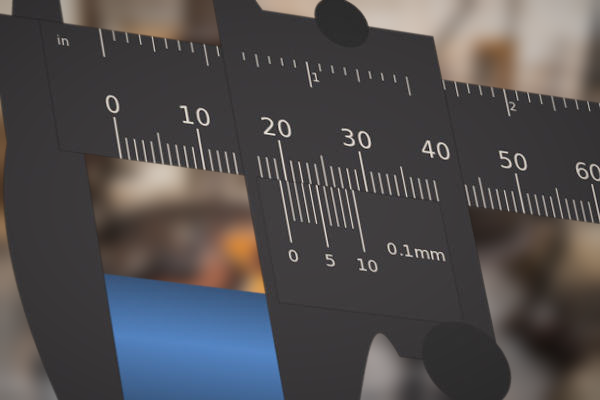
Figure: 19.2 mm
